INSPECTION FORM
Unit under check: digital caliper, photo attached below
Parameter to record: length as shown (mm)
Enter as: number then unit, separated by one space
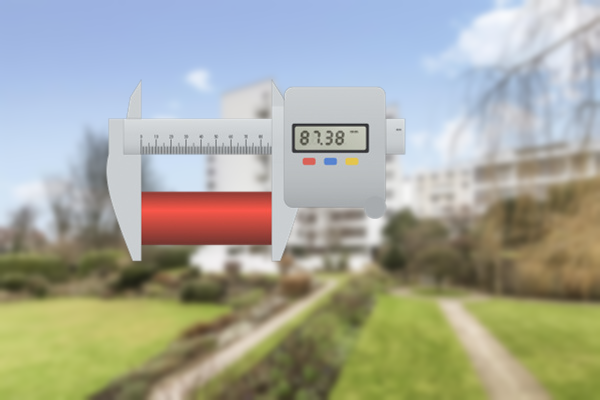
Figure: 87.38 mm
